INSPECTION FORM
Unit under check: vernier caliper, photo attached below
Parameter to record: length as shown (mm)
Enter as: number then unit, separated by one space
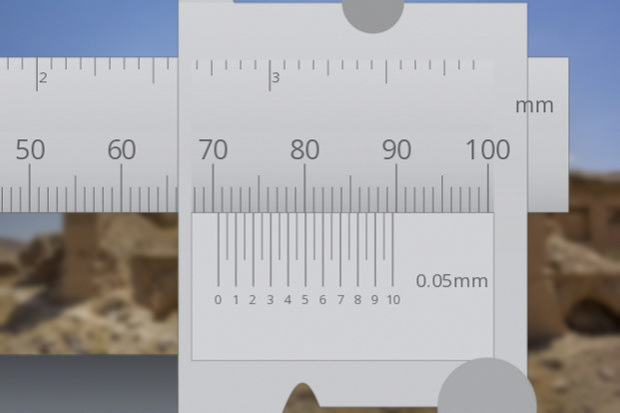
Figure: 70.6 mm
